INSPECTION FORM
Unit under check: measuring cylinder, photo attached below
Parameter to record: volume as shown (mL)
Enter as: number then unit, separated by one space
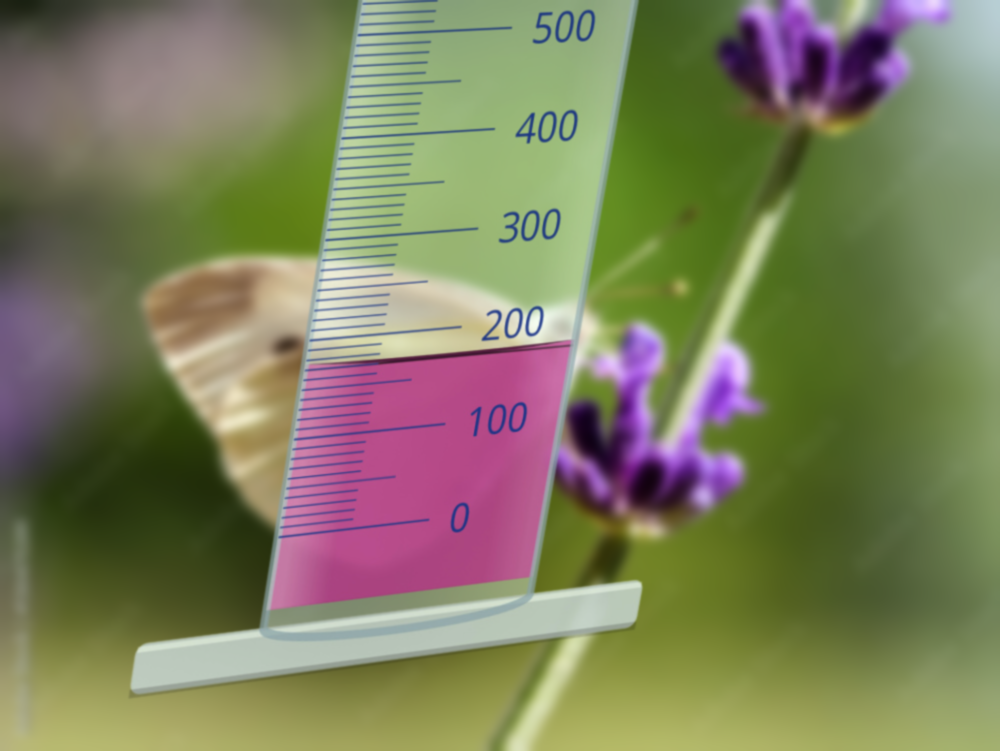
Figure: 170 mL
